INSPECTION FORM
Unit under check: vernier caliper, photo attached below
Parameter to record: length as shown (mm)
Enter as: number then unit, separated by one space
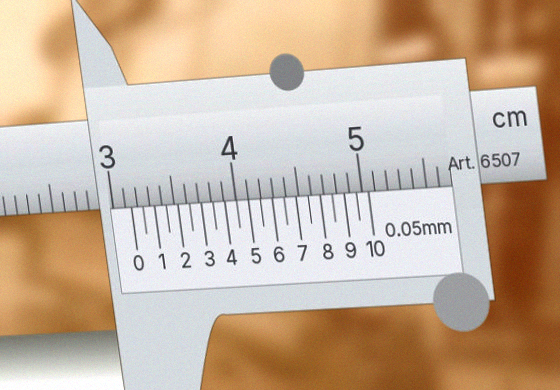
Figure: 31.5 mm
